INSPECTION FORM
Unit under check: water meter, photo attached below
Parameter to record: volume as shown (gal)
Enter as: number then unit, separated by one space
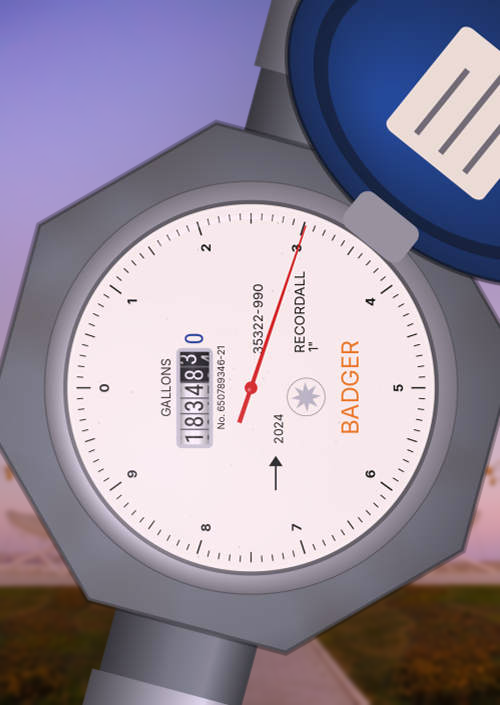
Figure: 1834833.0 gal
